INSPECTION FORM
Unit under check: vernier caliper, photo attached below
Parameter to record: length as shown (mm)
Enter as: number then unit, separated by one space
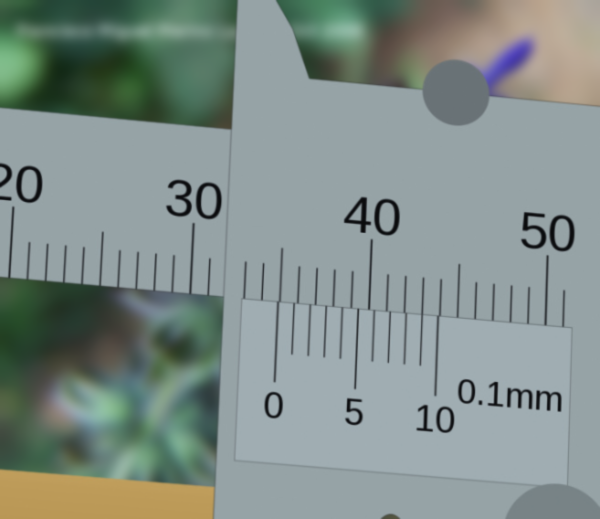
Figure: 34.9 mm
